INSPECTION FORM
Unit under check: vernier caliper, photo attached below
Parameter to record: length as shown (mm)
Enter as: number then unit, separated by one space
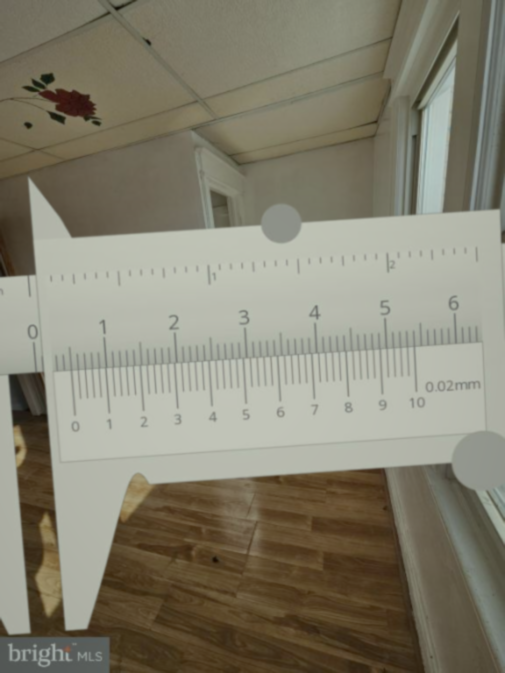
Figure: 5.0 mm
